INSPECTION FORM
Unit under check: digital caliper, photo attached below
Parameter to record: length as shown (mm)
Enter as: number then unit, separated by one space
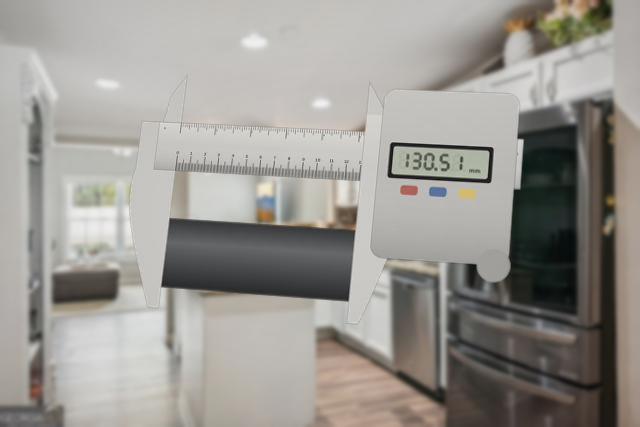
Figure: 130.51 mm
